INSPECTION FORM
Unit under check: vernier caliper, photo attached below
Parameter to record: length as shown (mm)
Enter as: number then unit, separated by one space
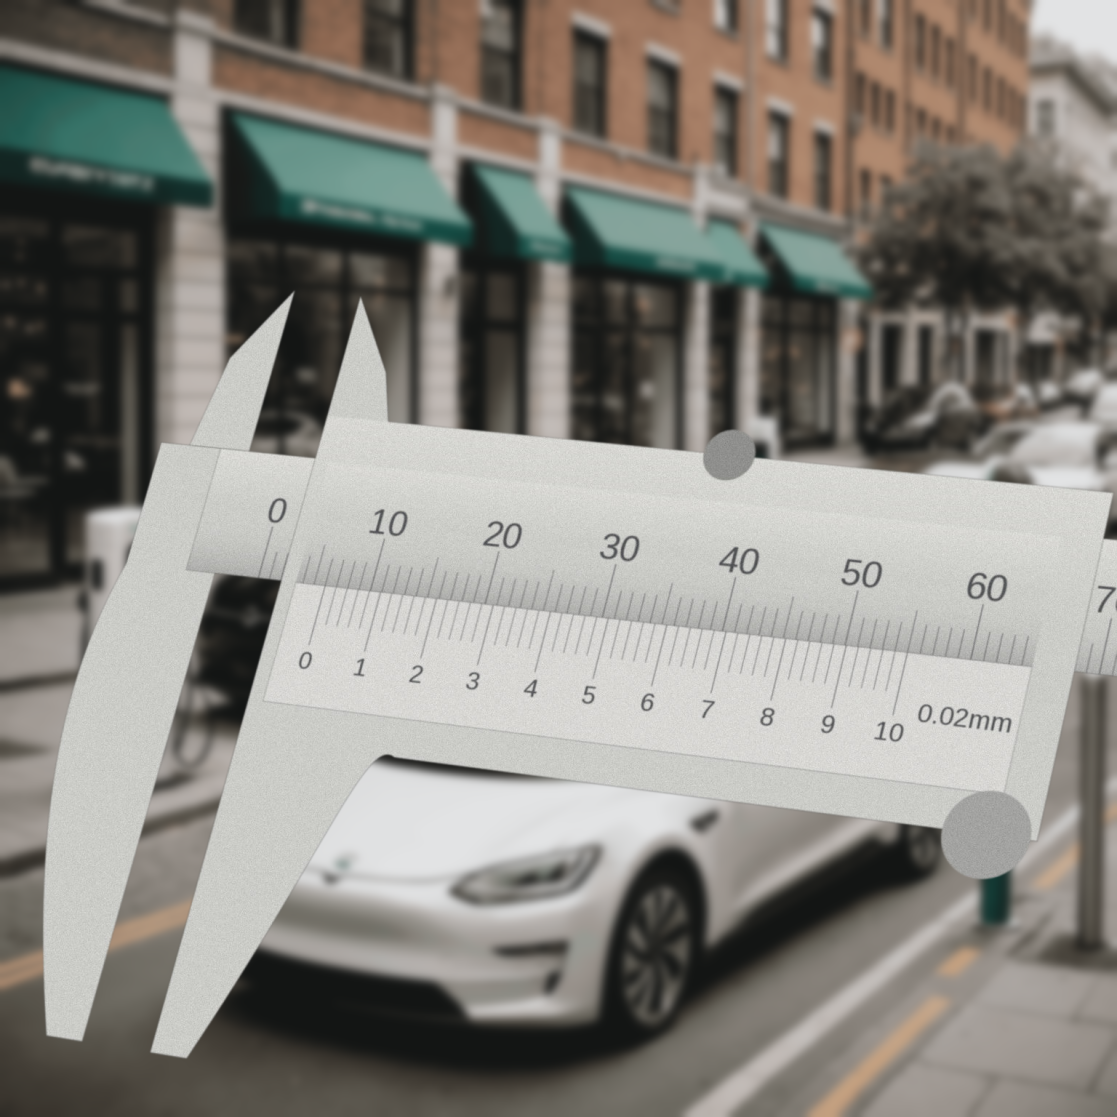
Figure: 6.0 mm
